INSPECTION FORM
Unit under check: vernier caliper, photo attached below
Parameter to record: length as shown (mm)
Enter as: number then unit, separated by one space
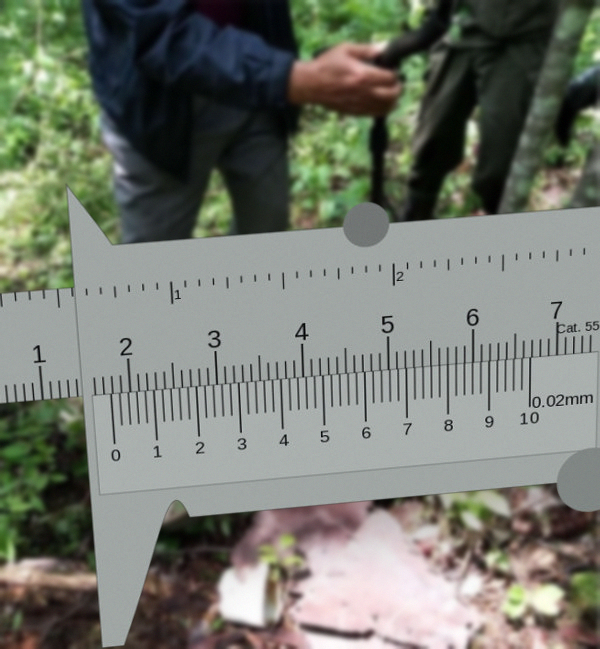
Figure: 17.8 mm
